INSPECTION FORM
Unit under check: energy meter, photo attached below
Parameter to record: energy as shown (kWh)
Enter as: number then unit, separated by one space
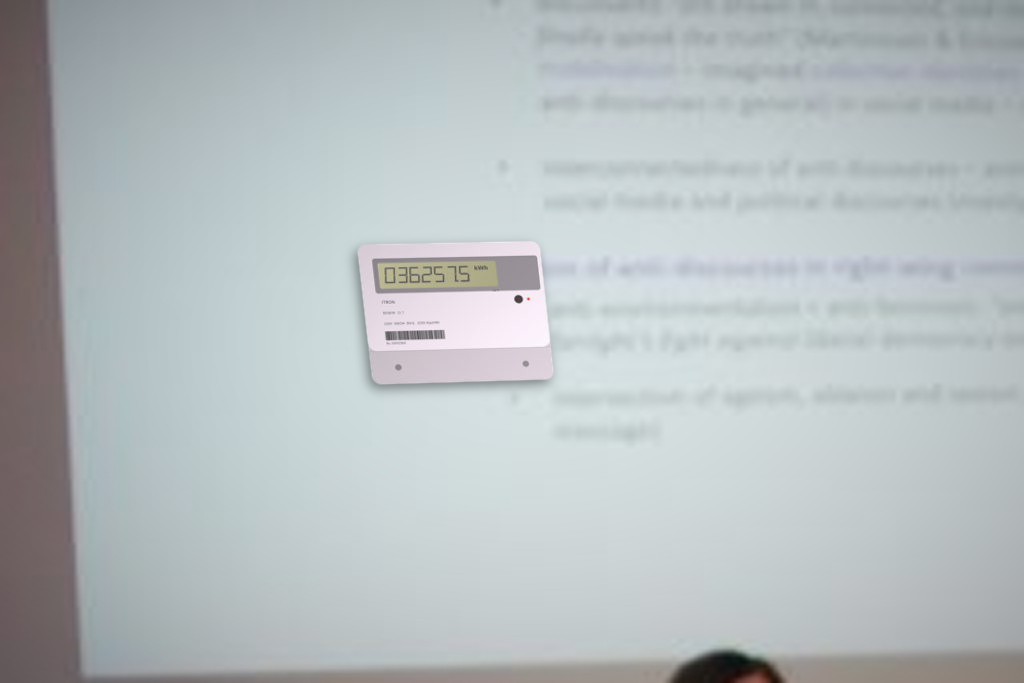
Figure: 36257.5 kWh
